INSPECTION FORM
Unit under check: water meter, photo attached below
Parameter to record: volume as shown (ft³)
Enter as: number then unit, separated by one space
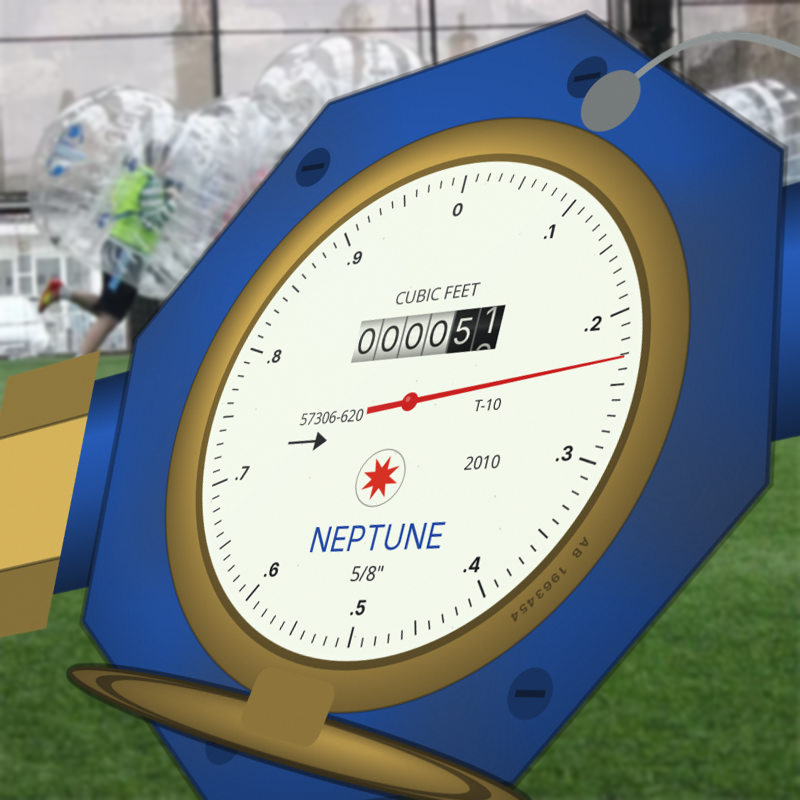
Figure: 51.23 ft³
